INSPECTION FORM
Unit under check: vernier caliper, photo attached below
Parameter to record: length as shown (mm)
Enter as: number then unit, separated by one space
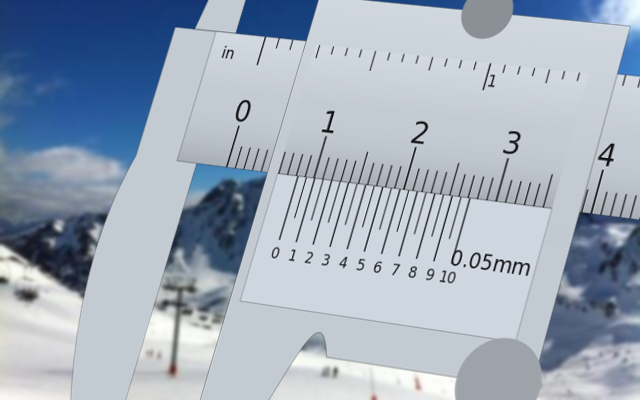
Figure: 8.2 mm
